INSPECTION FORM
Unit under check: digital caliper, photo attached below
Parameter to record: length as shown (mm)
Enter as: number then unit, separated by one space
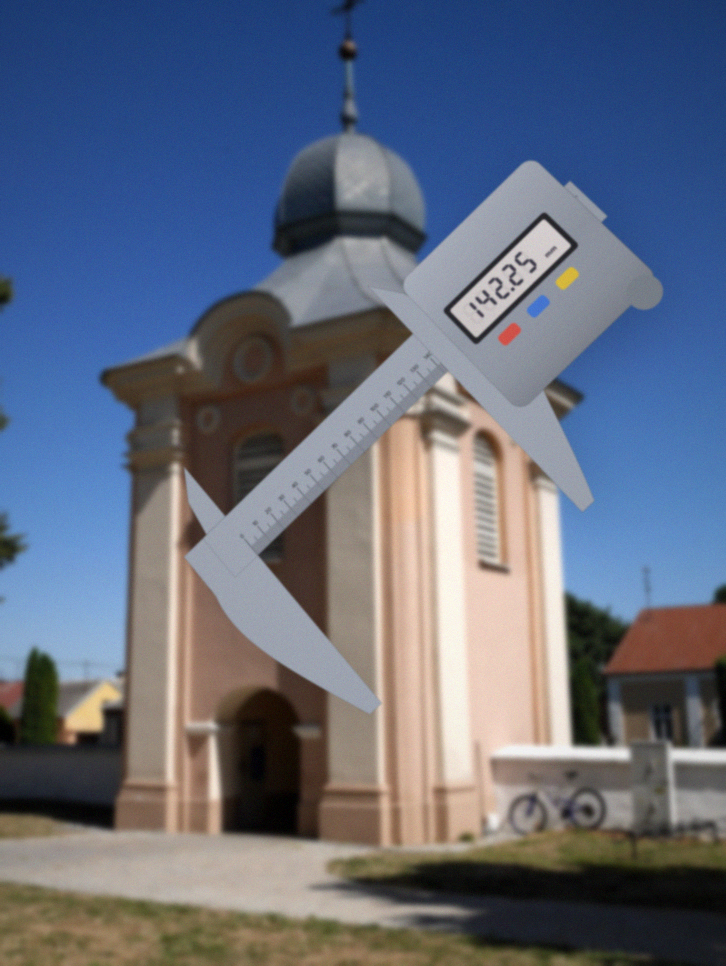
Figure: 142.25 mm
